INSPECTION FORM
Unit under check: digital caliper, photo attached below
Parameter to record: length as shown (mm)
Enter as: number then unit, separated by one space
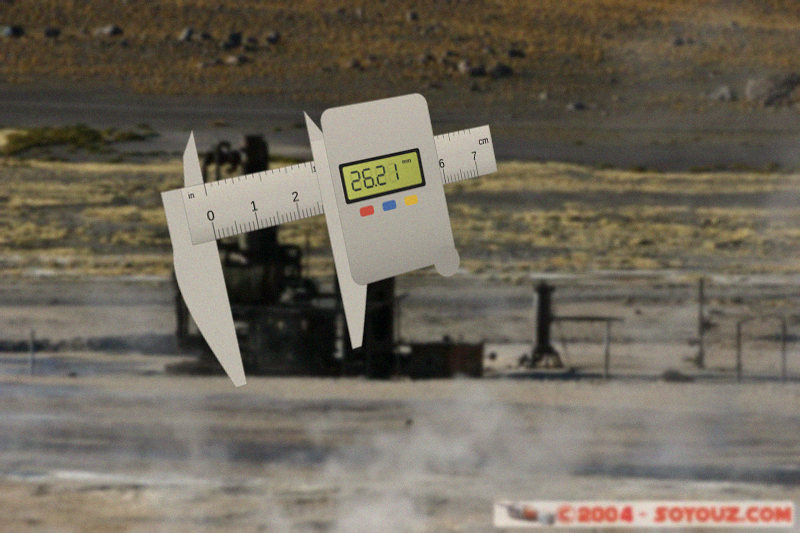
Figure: 26.21 mm
